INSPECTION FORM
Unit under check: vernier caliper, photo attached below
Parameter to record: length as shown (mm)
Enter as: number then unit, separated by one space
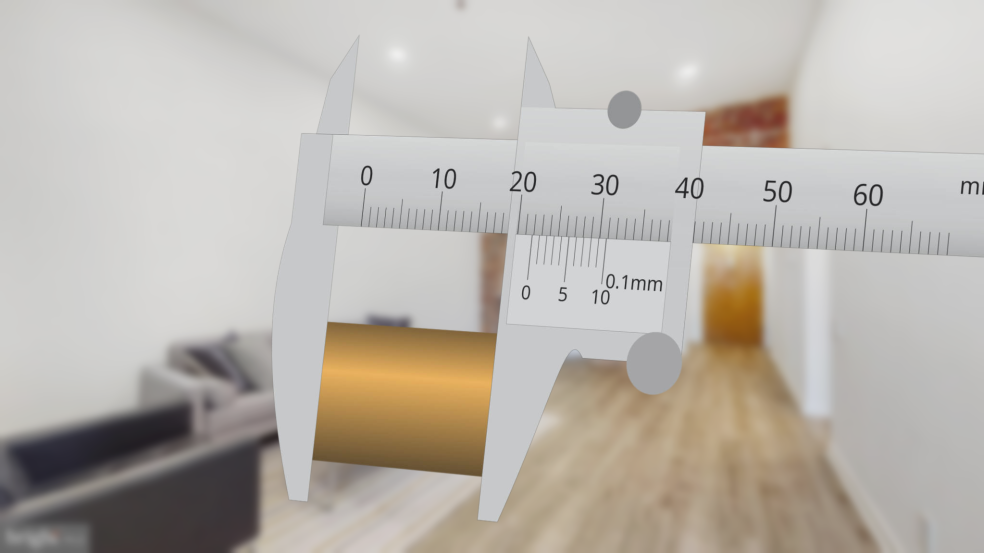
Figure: 21.8 mm
